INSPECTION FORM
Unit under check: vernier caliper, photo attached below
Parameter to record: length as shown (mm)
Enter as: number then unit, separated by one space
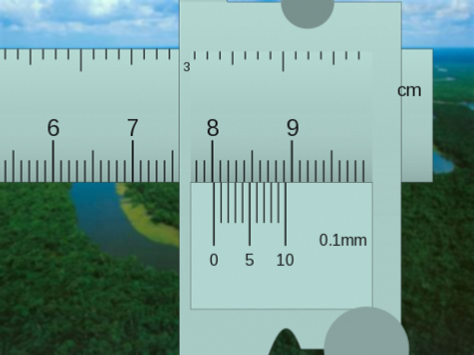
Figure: 80.2 mm
